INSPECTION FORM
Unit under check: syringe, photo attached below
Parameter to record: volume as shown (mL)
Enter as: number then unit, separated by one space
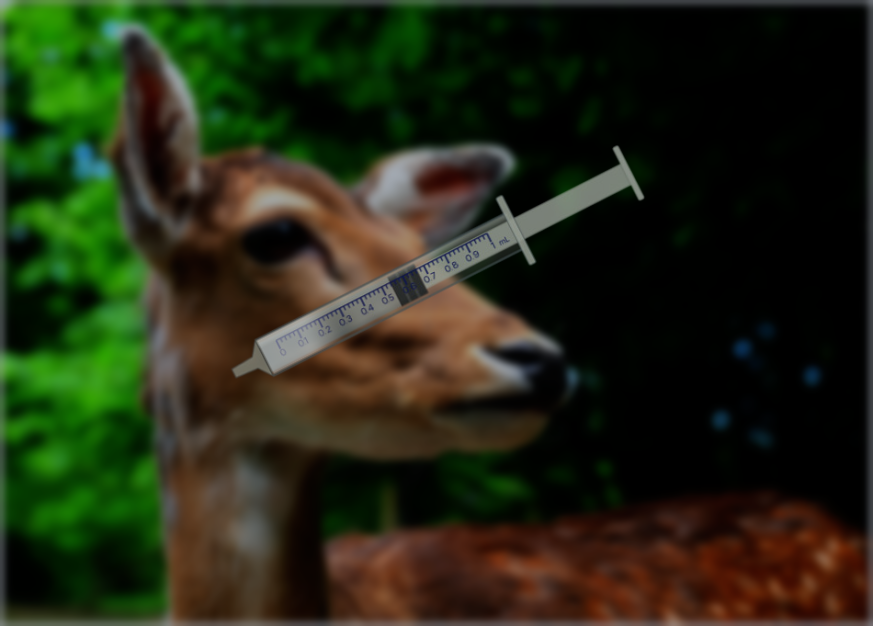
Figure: 0.54 mL
